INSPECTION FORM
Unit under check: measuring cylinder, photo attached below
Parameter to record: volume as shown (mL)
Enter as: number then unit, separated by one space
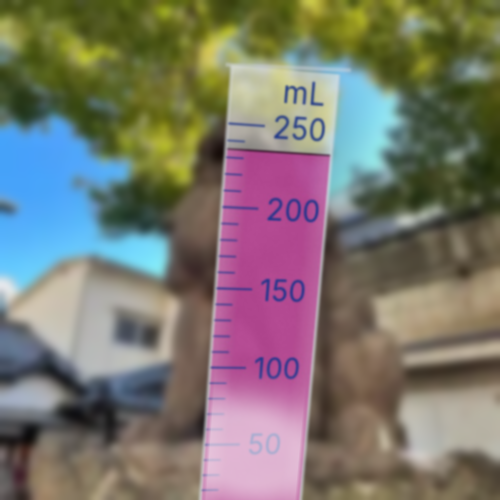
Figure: 235 mL
